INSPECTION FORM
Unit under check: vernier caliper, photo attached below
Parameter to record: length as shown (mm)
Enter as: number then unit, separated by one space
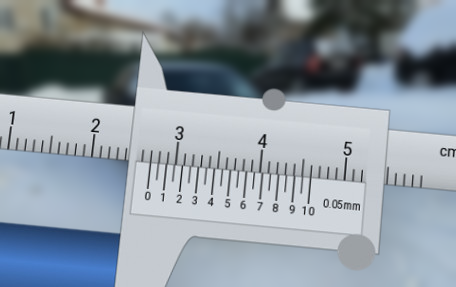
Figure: 27.0 mm
